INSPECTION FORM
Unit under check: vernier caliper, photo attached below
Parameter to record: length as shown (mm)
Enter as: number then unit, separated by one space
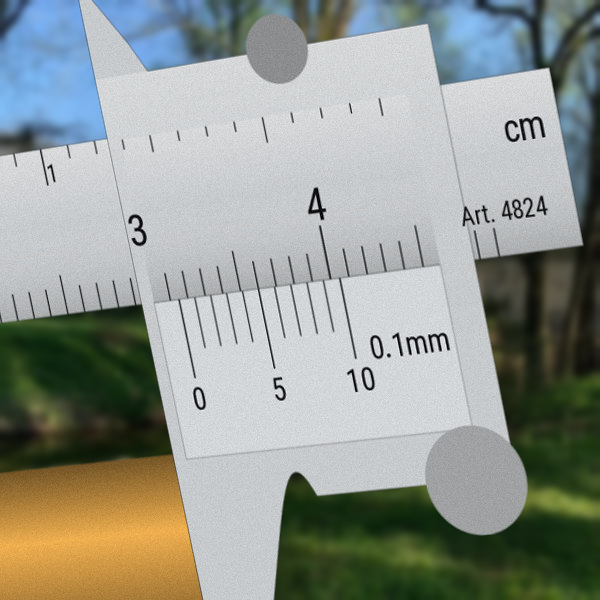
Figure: 31.5 mm
